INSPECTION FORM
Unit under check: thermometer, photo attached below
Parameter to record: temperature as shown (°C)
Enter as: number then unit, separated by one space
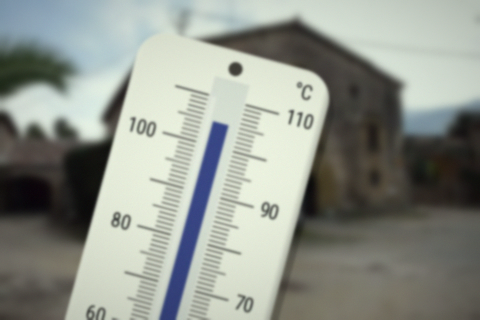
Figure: 105 °C
